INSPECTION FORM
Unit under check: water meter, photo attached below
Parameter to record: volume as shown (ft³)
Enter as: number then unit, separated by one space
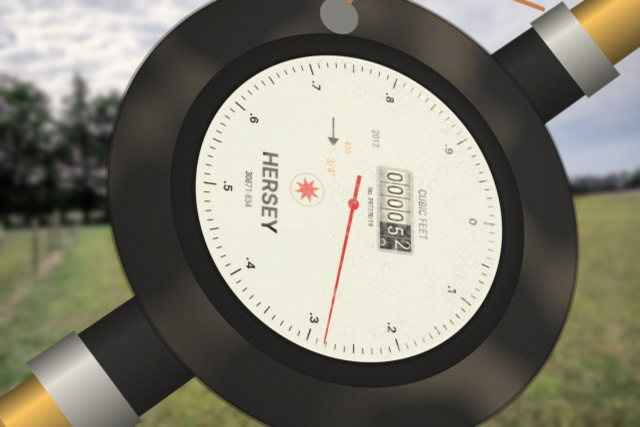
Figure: 52.28 ft³
